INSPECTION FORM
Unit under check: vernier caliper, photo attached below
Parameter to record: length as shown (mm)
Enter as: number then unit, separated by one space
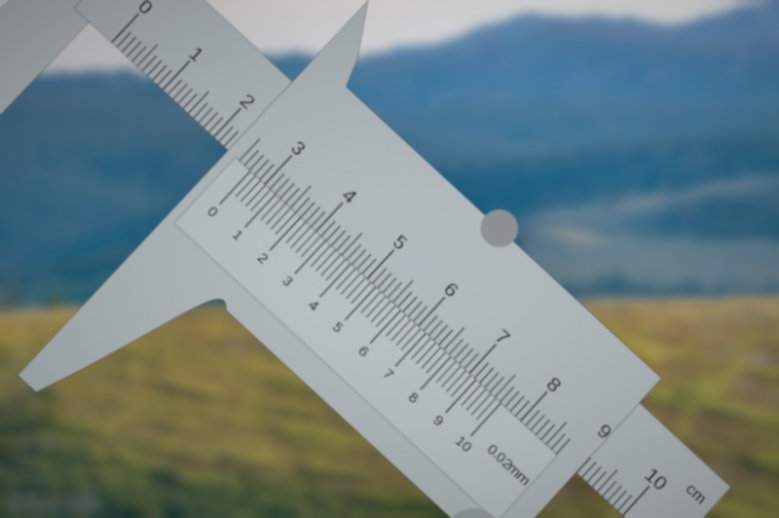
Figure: 27.2 mm
